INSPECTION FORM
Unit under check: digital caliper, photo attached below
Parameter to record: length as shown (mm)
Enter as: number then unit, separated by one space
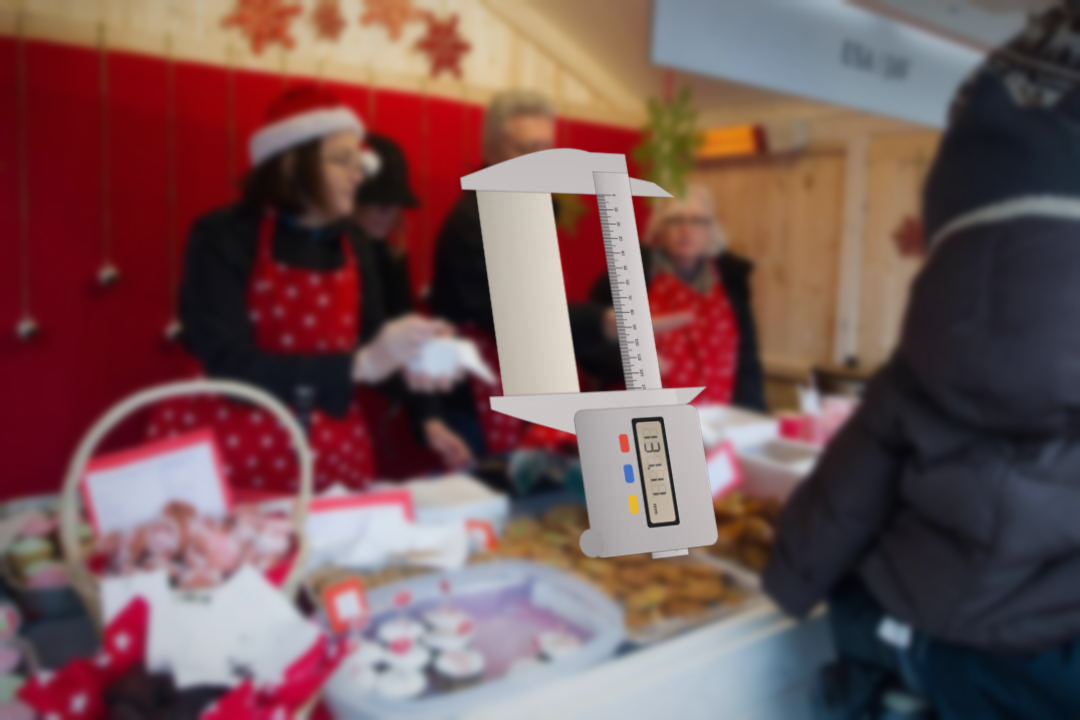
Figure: 131.11 mm
